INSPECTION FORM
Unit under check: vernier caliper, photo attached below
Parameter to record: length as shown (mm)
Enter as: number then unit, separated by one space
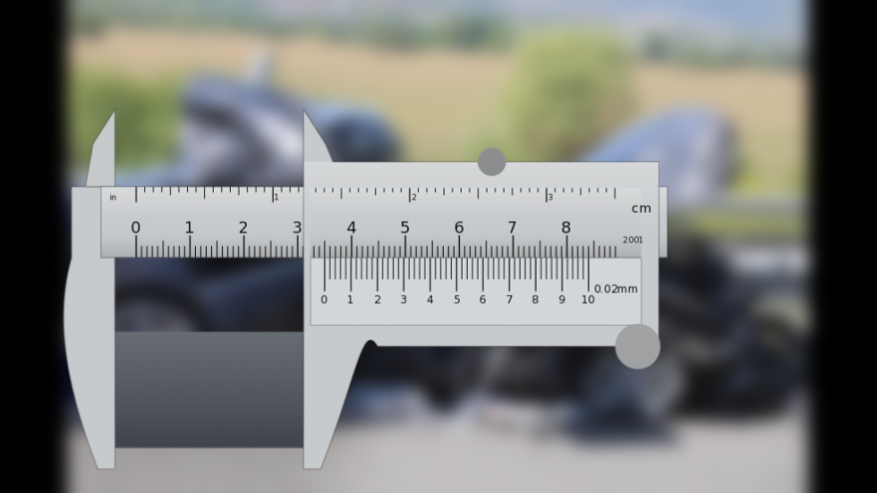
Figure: 35.0 mm
